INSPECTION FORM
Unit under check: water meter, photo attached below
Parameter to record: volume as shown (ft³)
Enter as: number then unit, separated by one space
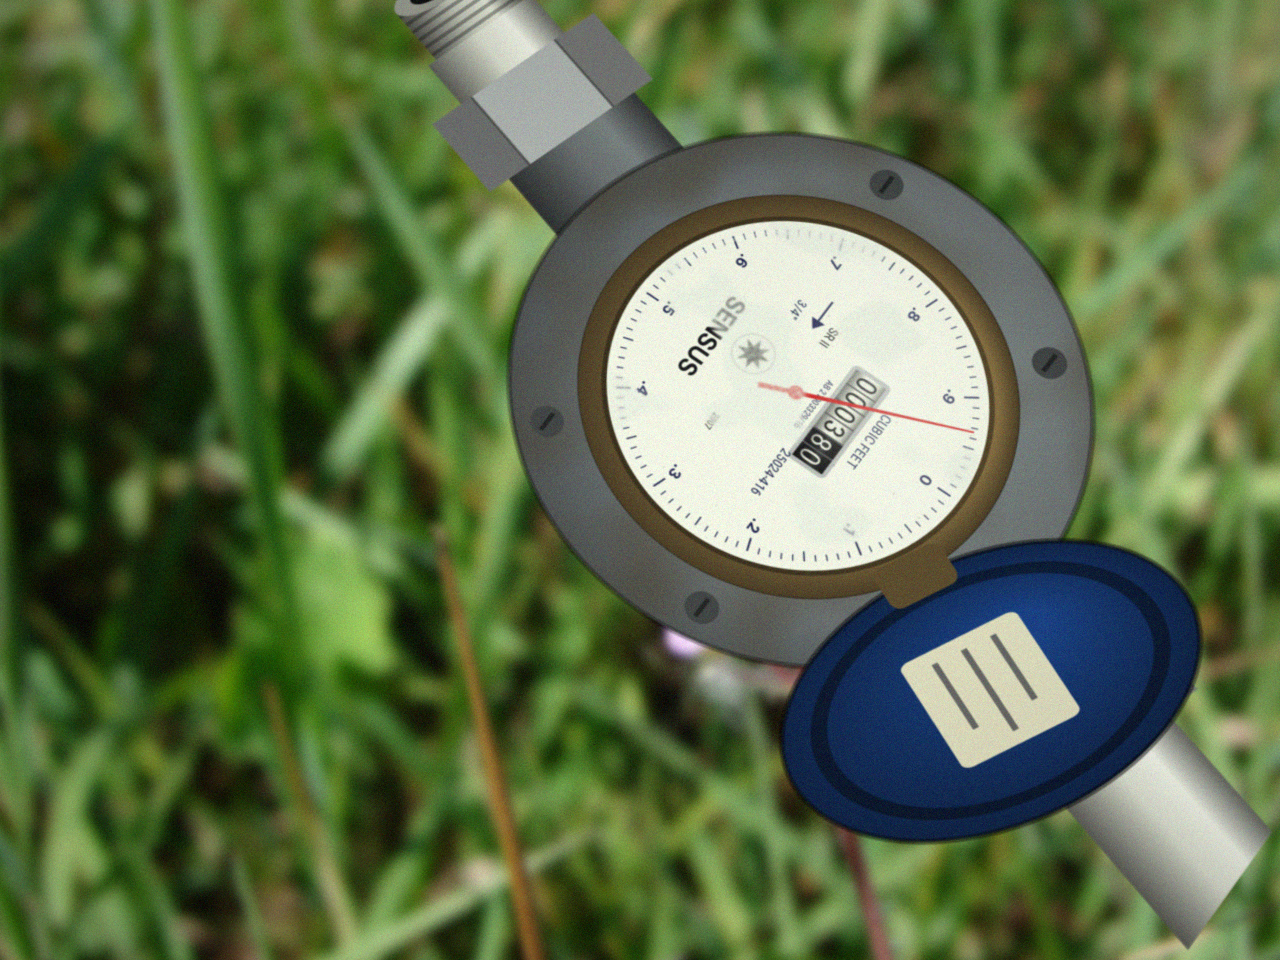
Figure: 379.93 ft³
